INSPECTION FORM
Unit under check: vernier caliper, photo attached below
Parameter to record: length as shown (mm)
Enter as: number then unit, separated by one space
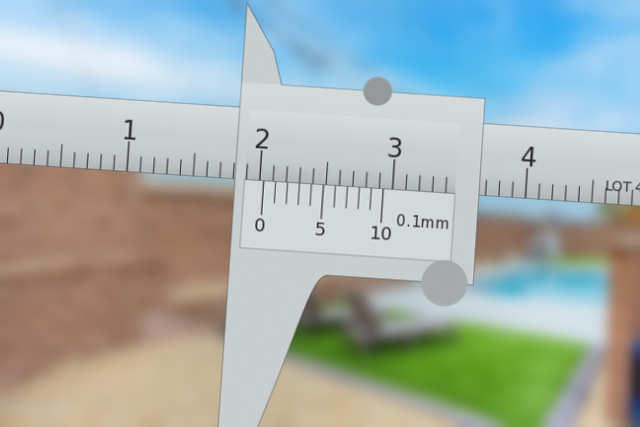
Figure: 20.3 mm
